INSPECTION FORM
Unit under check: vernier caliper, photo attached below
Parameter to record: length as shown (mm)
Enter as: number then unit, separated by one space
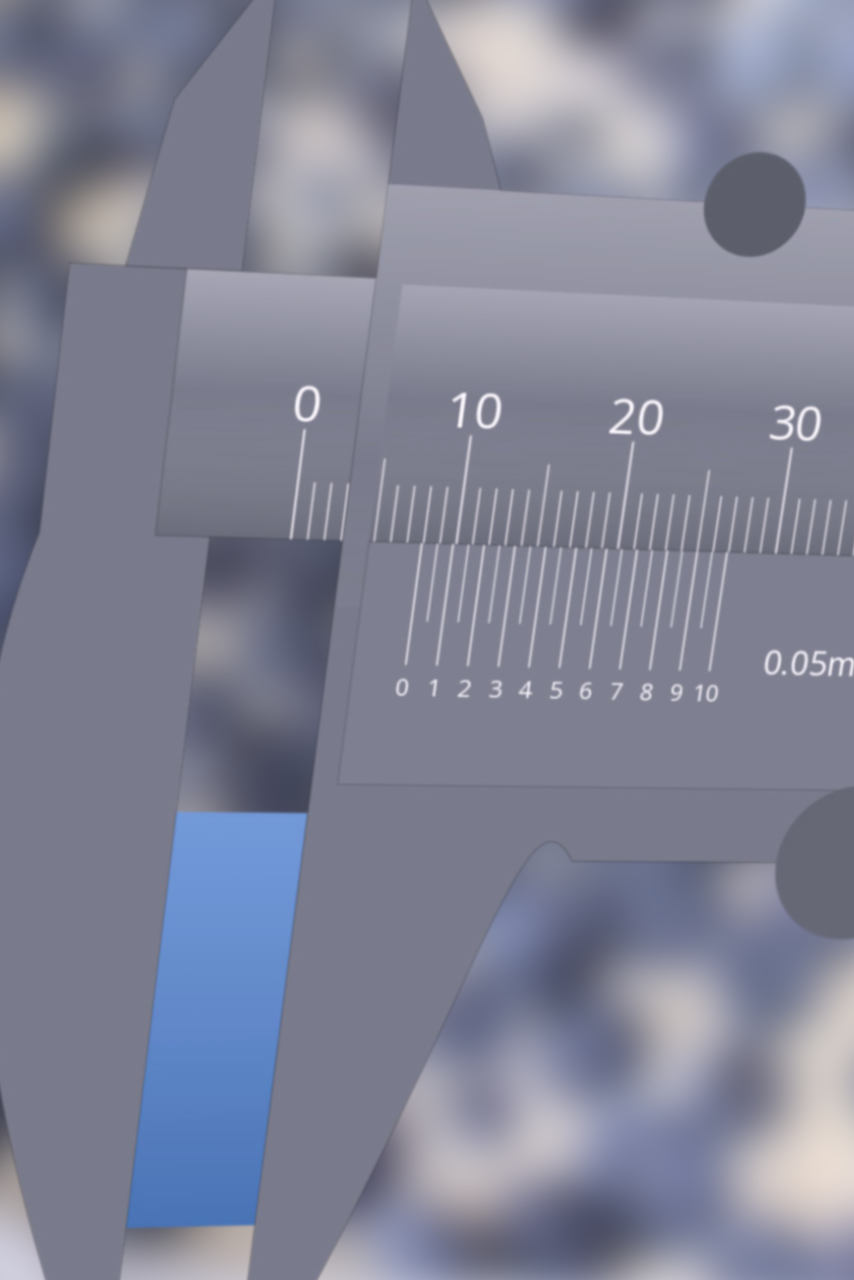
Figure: 7.9 mm
